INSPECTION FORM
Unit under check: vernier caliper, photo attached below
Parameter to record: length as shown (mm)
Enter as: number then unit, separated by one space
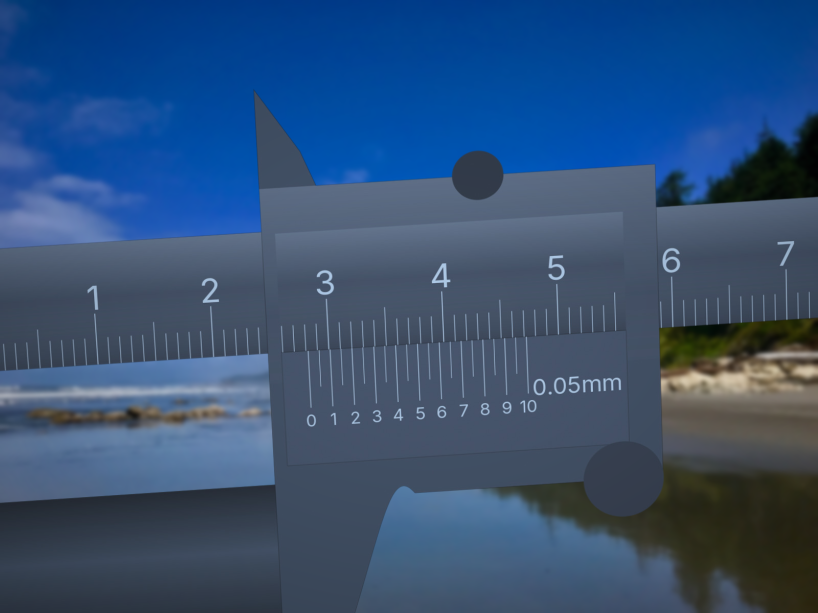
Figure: 28.2 mm
